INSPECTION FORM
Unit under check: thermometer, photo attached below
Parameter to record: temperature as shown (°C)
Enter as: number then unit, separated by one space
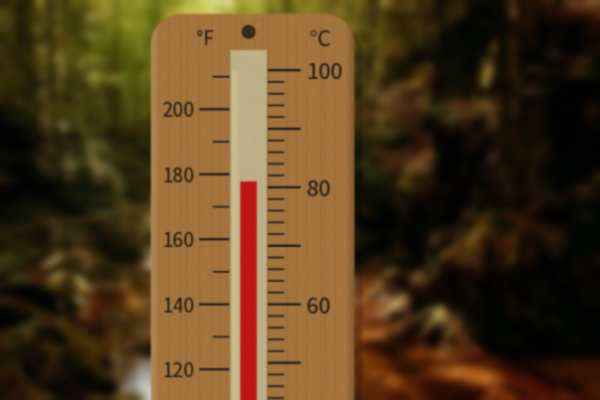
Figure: 81 °C
